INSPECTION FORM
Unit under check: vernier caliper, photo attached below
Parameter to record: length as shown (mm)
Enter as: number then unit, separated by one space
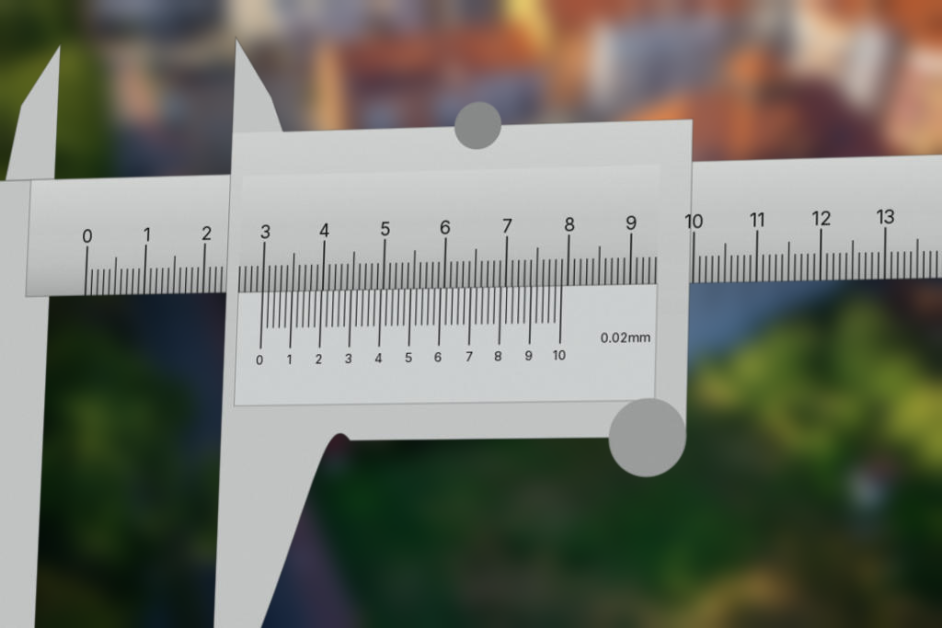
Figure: 30.0 mm
